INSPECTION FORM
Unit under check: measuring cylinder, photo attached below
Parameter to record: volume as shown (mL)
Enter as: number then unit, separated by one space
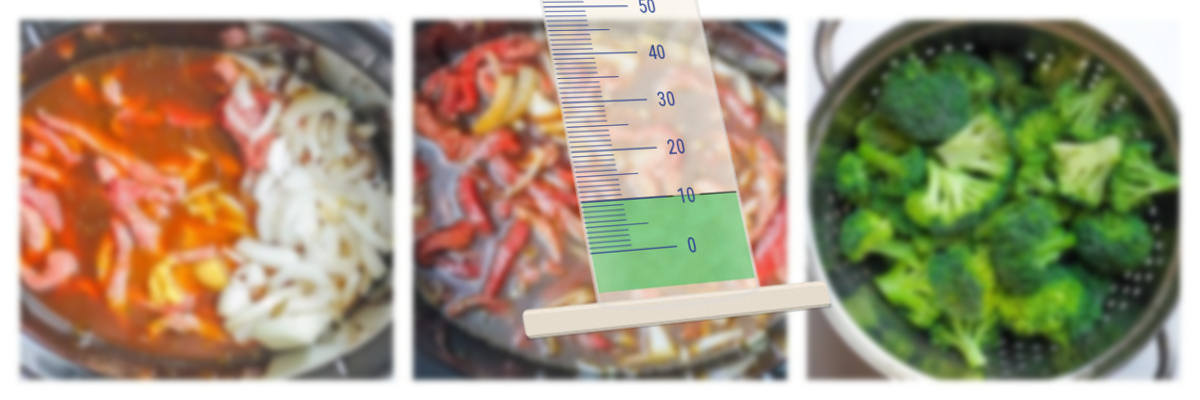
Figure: 10 mL
